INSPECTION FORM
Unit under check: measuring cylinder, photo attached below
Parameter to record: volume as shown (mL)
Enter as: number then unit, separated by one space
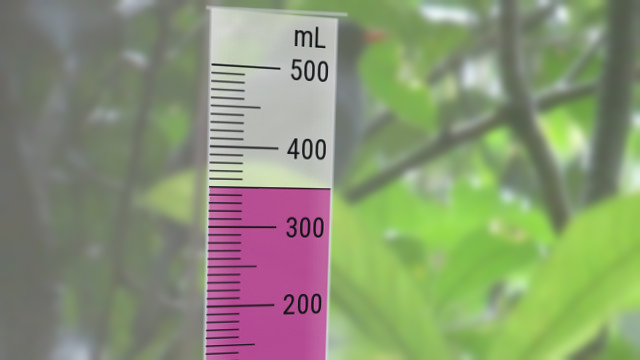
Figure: 350 mL
